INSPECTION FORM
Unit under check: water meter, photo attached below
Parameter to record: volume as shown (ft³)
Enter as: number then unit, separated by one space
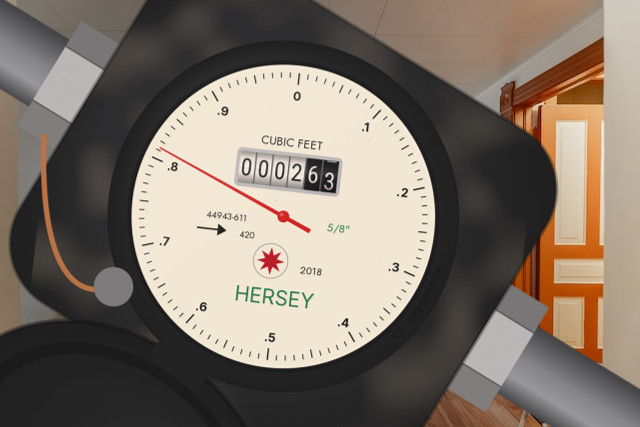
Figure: 262.81 ft³
